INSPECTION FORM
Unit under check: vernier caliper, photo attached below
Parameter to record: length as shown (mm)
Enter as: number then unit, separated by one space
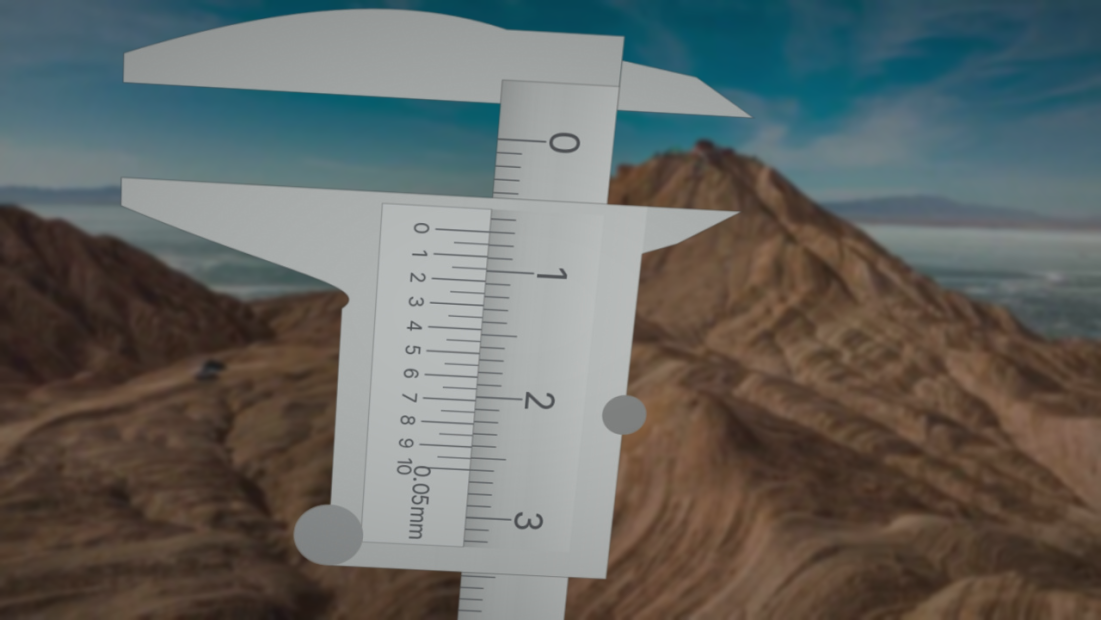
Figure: 7.0 mm
